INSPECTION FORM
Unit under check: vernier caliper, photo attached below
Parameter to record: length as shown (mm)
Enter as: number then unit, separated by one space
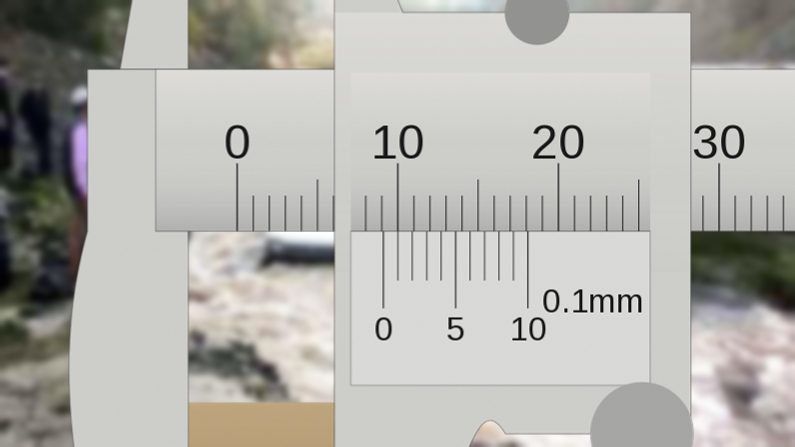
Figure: 9.1 mm
